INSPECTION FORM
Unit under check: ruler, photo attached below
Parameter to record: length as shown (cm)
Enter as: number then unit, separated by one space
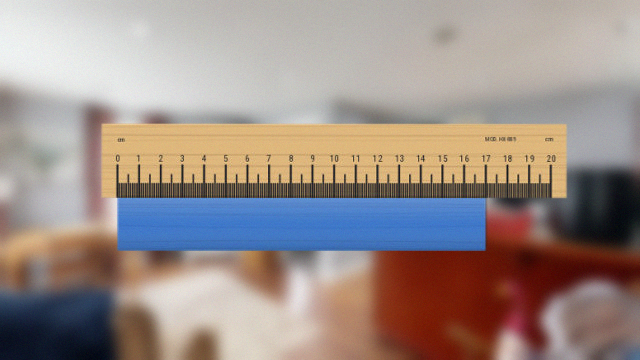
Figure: 17 cm
